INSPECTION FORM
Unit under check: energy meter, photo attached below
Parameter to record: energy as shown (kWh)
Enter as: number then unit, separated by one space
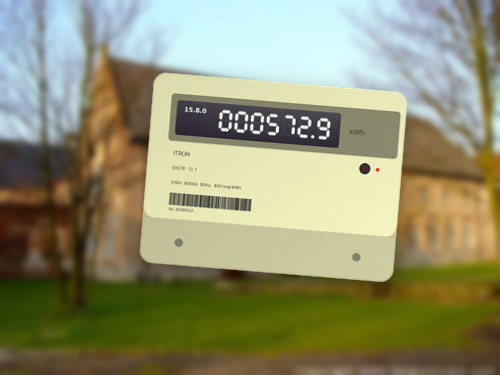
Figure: 572.9 kWh
